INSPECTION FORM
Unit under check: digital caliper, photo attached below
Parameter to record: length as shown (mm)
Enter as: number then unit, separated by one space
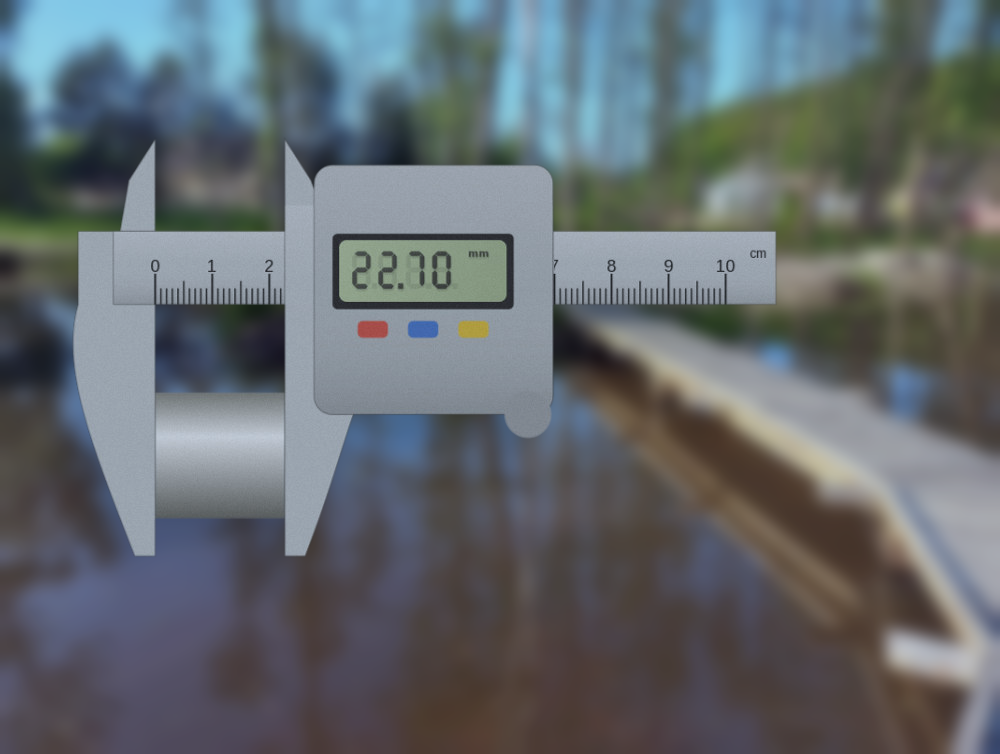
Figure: 22.70 mm
